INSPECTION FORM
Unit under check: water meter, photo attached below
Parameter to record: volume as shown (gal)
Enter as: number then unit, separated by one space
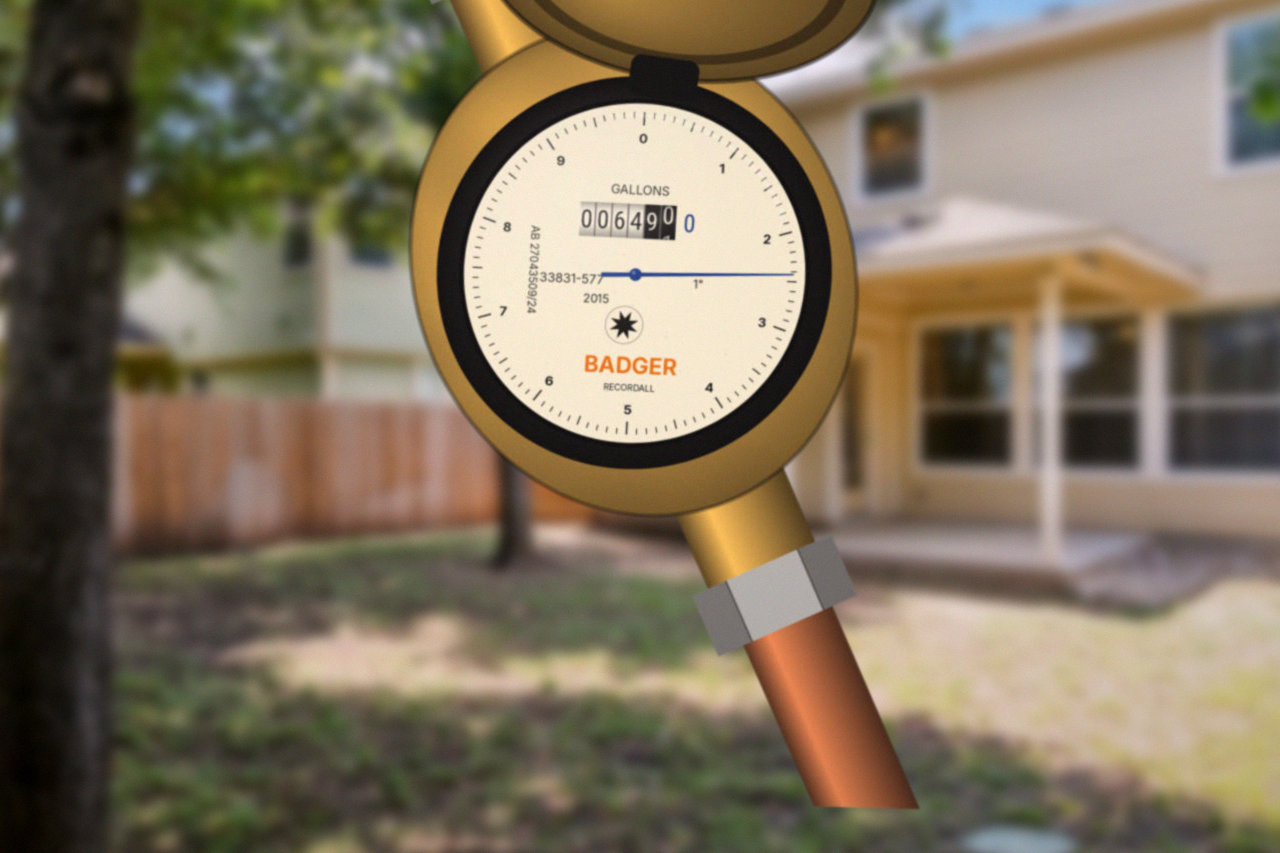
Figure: 64902.4 gal
